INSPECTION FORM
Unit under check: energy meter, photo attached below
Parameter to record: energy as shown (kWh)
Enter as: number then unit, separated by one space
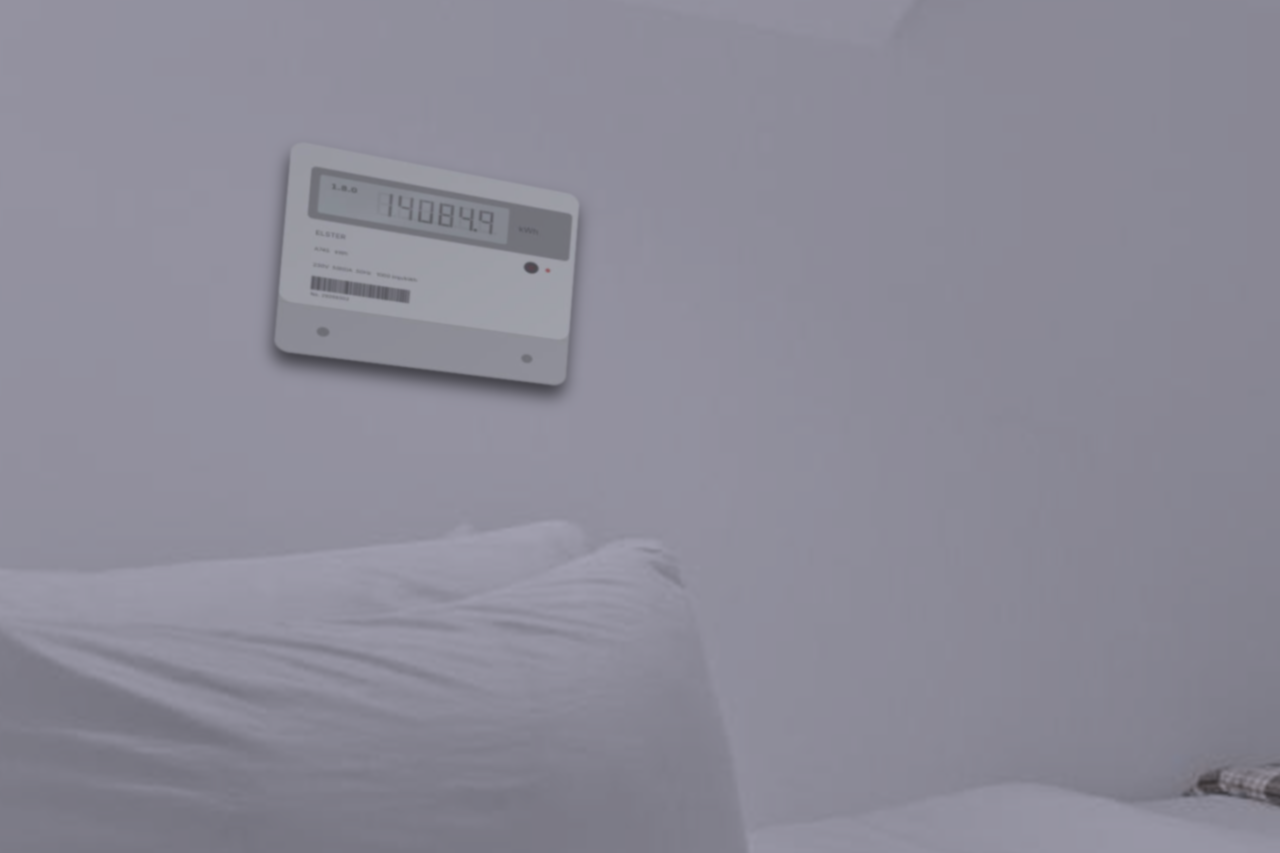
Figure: 14084.9 kWh
